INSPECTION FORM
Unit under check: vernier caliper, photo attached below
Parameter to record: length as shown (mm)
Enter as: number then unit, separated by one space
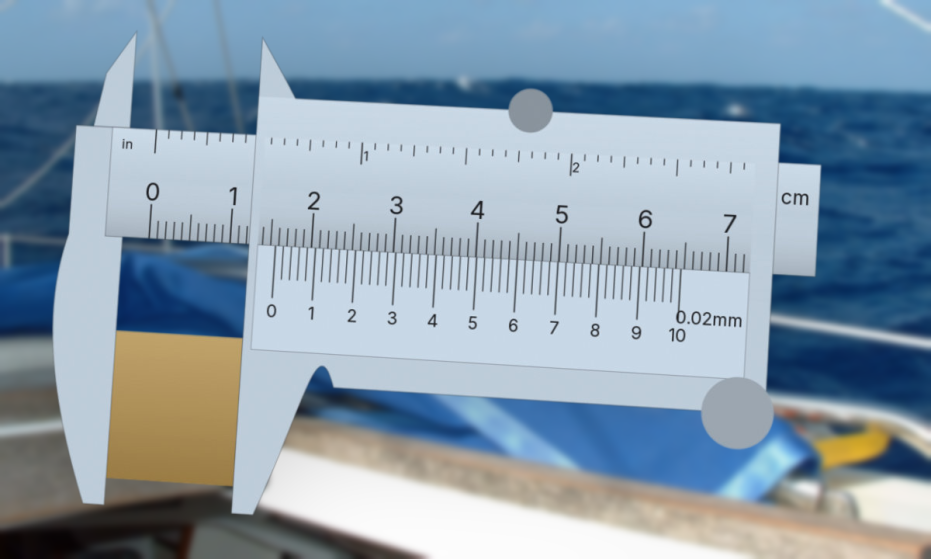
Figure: 15.6 mm
